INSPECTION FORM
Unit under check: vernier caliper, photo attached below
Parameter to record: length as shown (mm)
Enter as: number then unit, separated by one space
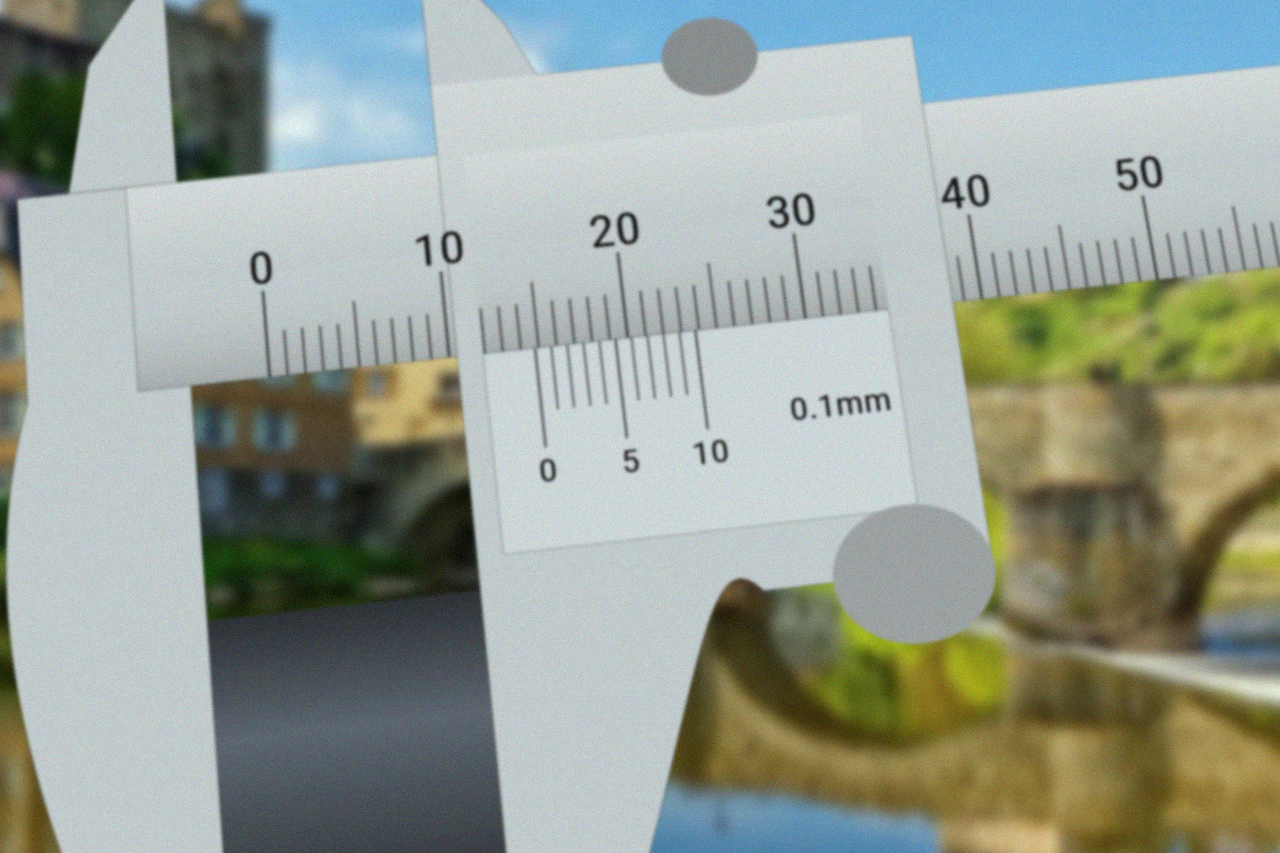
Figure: 14.8 mm
